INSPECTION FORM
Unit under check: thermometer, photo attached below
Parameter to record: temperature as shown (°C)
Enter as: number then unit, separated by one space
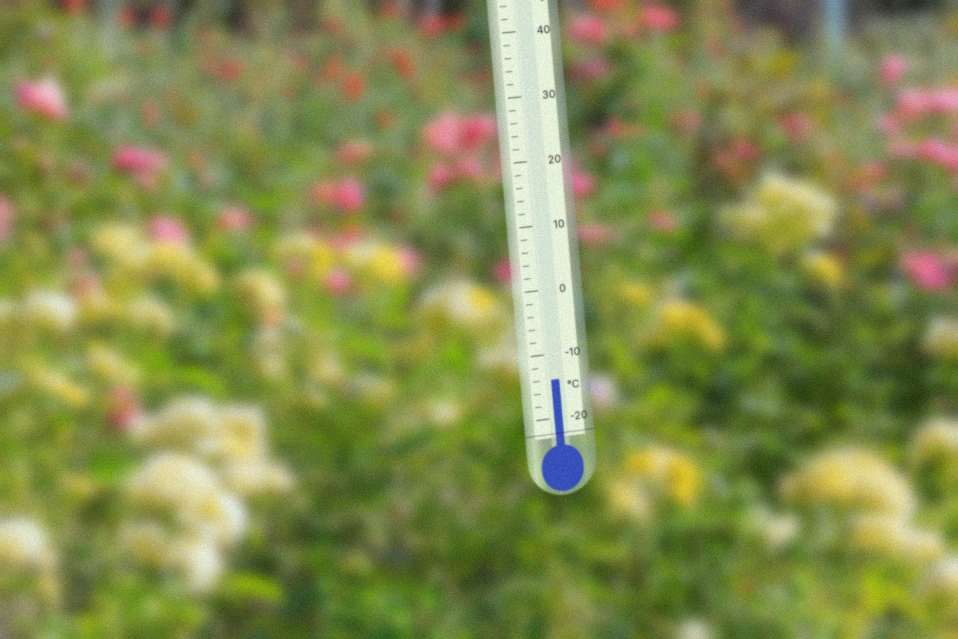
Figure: -14 °C
